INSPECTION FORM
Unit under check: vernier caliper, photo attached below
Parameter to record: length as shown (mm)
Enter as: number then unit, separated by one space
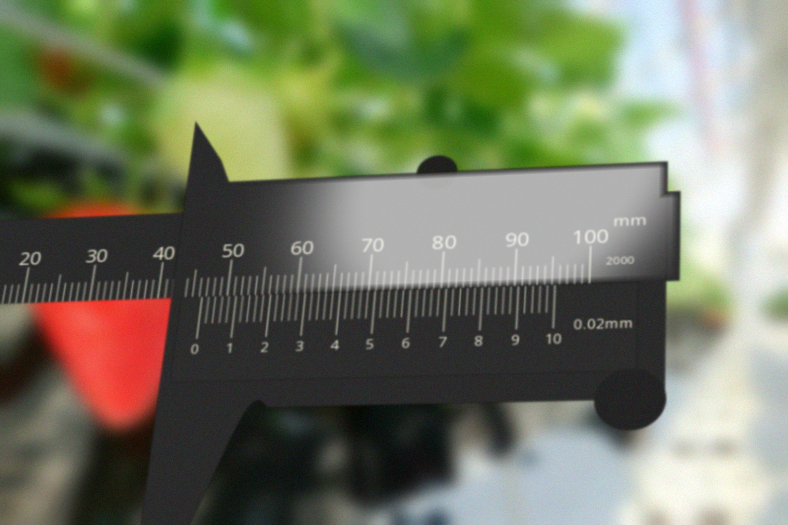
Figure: 46.4 mm
